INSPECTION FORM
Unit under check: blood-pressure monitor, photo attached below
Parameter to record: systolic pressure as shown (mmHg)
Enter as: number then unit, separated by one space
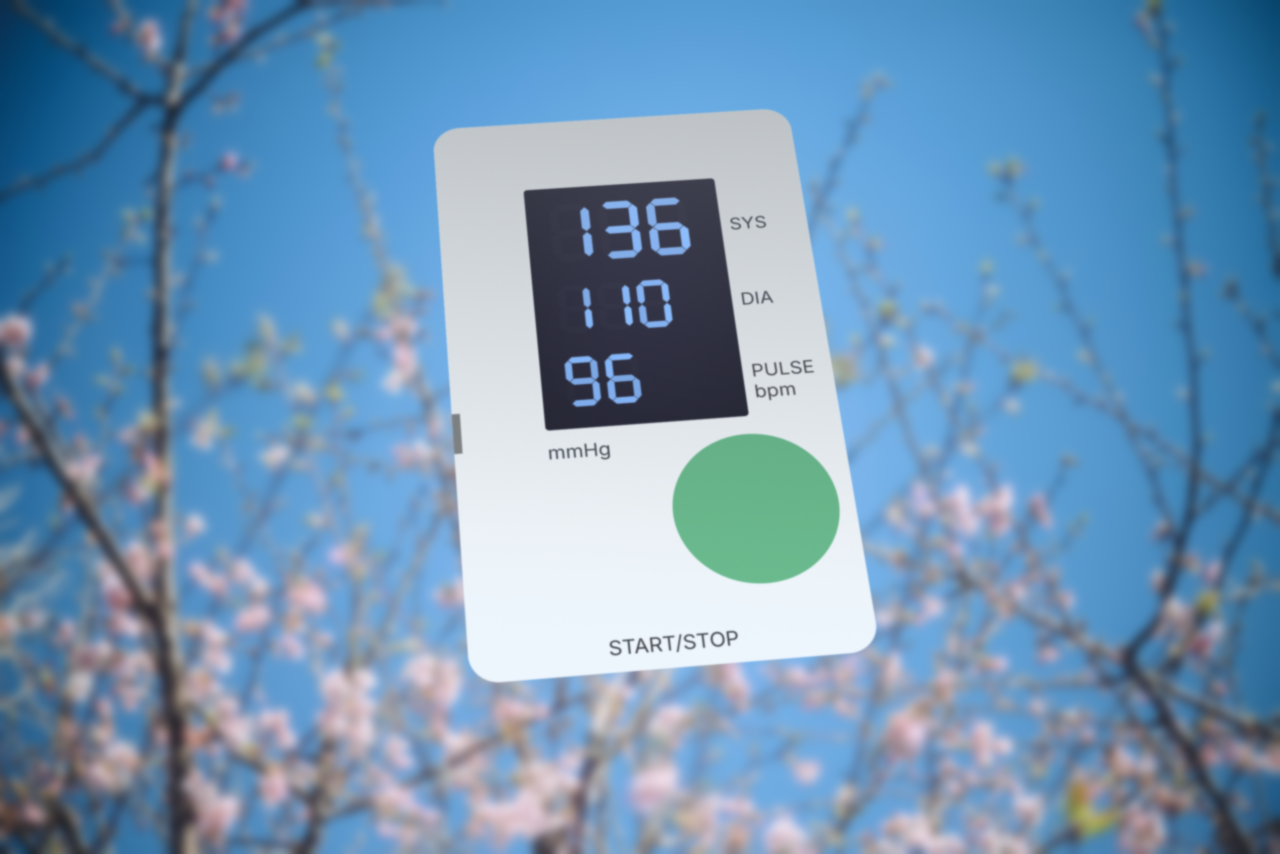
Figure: 136 mmHg
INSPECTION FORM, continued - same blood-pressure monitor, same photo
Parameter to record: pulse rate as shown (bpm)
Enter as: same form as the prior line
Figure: 96 bpm
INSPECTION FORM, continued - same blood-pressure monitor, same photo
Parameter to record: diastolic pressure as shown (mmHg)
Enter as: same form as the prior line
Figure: 110 mmHg
